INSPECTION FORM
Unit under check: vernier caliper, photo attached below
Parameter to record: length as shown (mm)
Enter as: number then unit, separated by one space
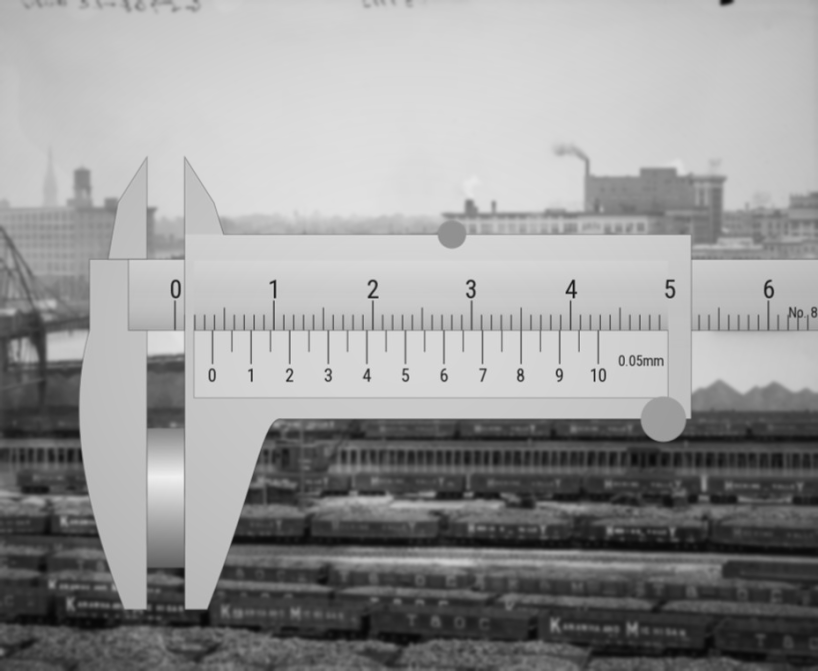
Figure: 3.8 mm
